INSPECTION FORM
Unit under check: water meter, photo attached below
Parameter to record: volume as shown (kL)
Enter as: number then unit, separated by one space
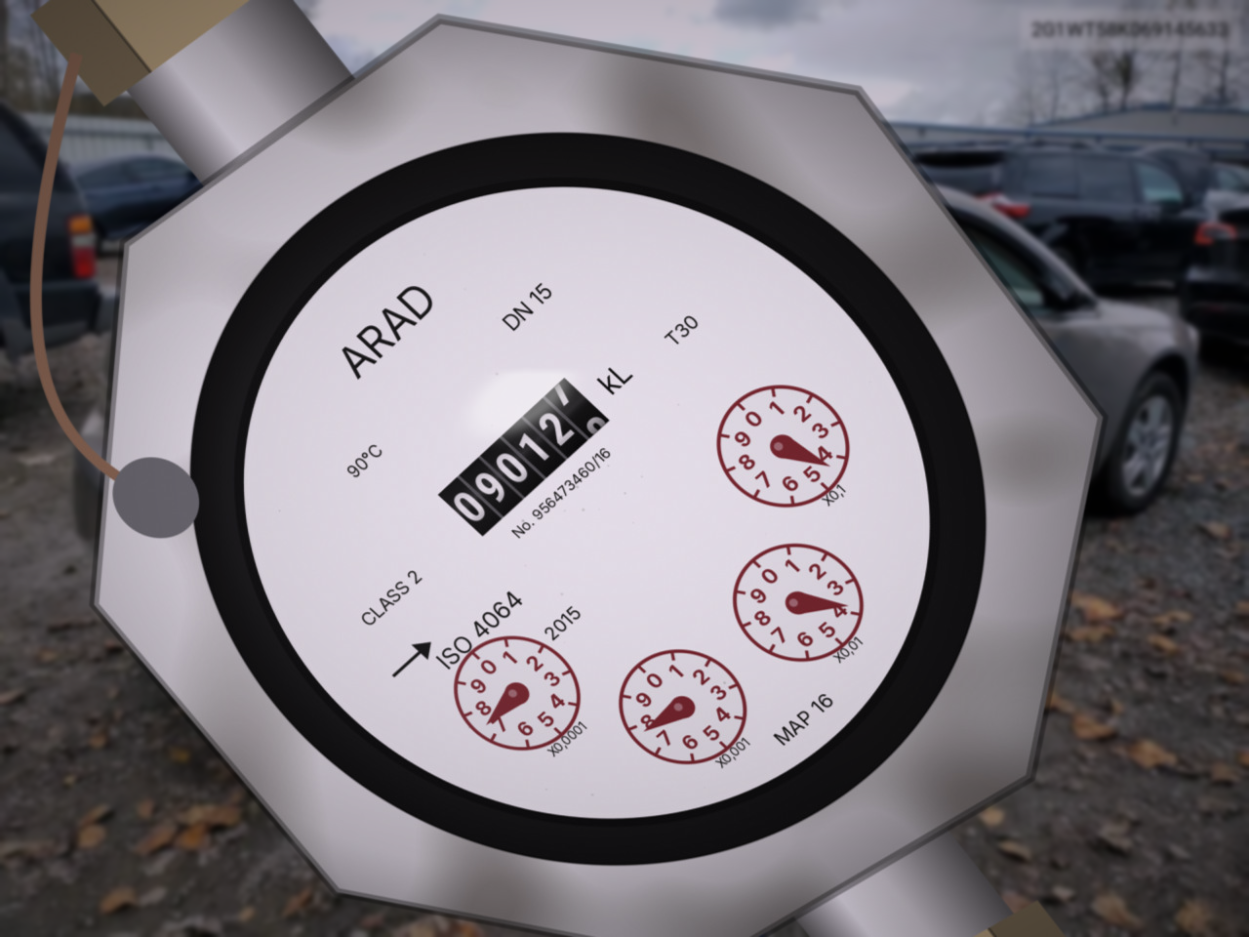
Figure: 90127.4377 kL
